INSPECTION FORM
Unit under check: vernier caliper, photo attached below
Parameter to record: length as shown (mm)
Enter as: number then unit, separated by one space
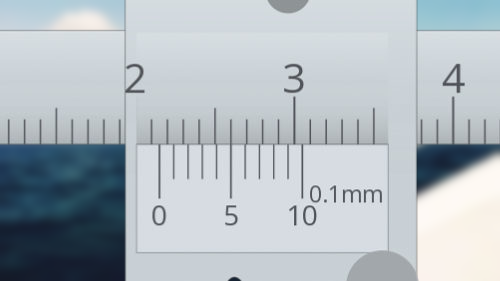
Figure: 21.5 mm
